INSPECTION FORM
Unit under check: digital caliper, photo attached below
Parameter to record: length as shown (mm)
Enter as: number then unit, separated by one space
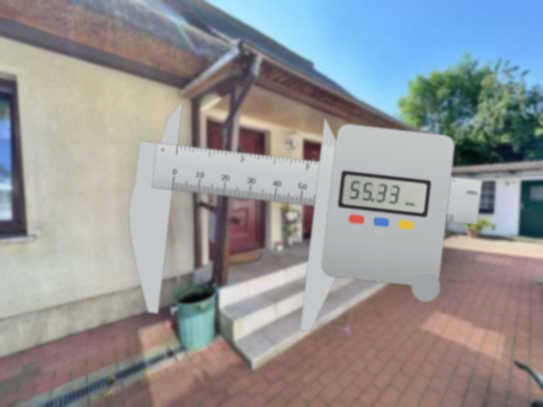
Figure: 55.33 mm
